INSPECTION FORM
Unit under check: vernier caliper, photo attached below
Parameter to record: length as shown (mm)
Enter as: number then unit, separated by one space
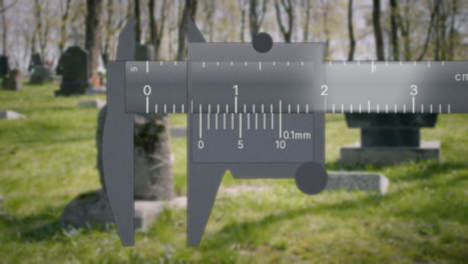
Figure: 6.0 mm
